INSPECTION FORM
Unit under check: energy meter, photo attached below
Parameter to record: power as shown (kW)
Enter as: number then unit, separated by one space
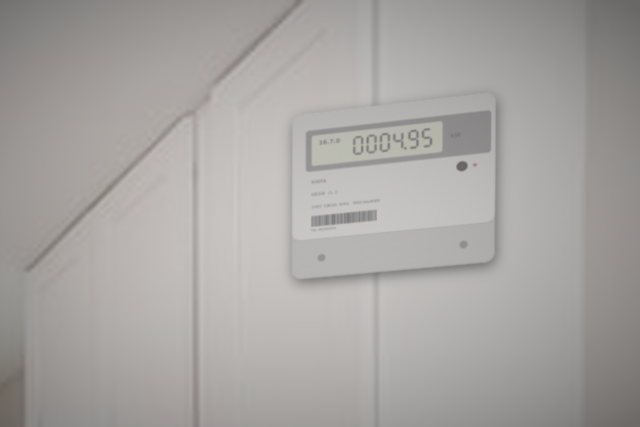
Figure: 4.95 kW
